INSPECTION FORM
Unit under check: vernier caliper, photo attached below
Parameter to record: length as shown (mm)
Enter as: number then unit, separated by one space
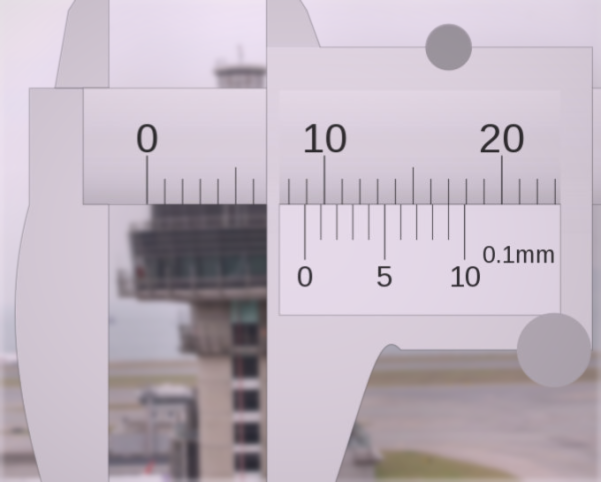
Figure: 8.9 mm
